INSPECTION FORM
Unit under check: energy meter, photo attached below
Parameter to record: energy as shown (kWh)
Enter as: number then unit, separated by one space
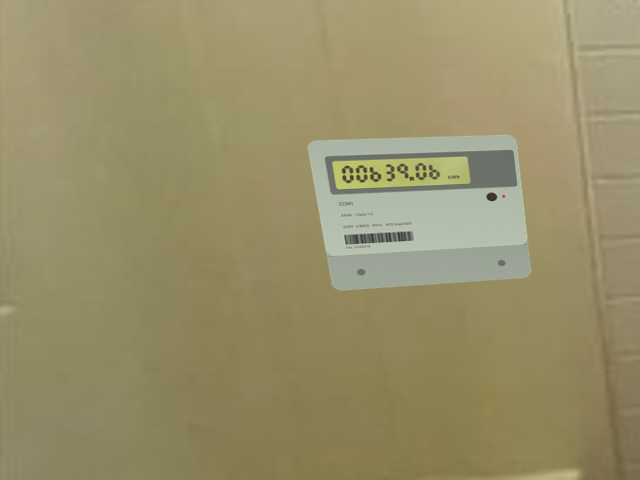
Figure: 639.06 kWh
